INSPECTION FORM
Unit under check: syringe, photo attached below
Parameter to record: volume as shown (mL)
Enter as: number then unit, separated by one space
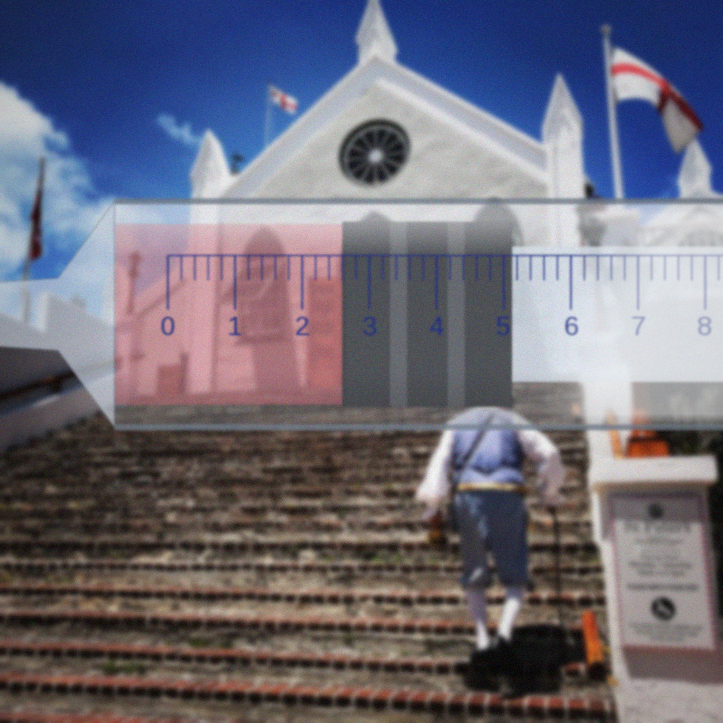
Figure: 2.6 mL
